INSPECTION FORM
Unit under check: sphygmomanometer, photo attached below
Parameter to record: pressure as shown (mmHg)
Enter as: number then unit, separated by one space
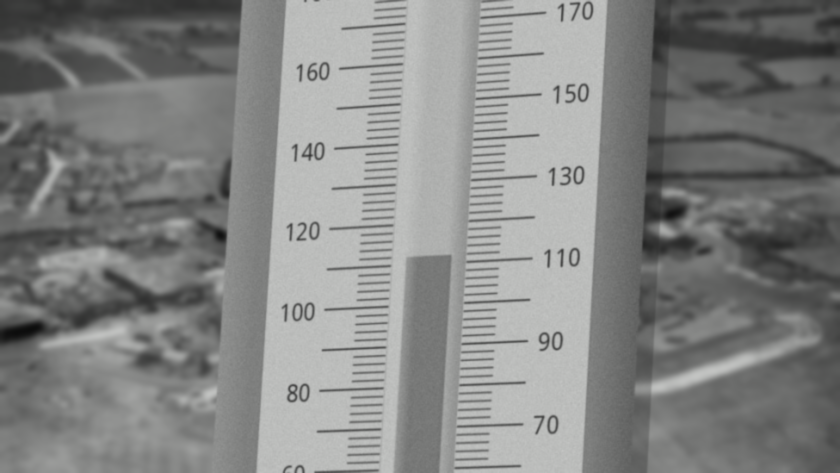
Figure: 112 mmHg
